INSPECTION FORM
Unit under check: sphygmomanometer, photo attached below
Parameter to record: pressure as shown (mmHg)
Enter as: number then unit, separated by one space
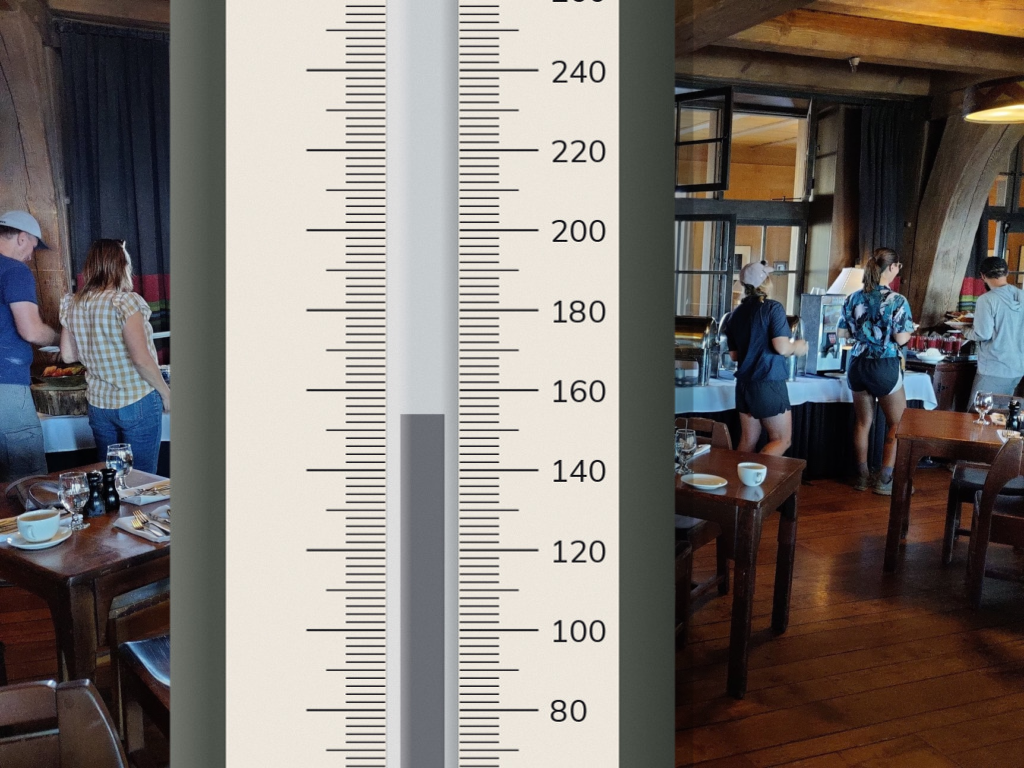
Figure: 154 mmHg
